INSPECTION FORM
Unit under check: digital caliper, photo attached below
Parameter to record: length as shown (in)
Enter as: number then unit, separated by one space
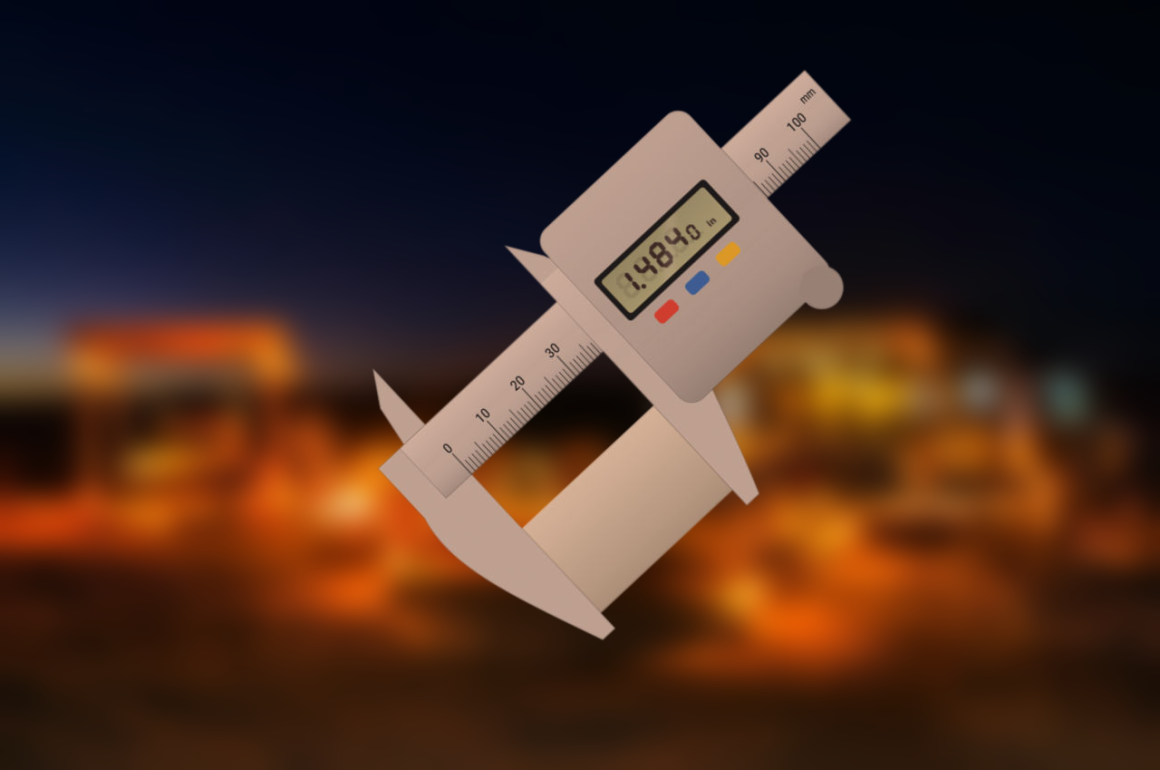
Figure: 1.4840 in
